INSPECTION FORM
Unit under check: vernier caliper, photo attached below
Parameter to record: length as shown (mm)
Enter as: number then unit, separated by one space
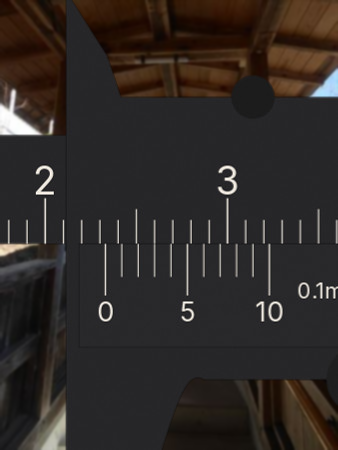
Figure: 23.3 mm
